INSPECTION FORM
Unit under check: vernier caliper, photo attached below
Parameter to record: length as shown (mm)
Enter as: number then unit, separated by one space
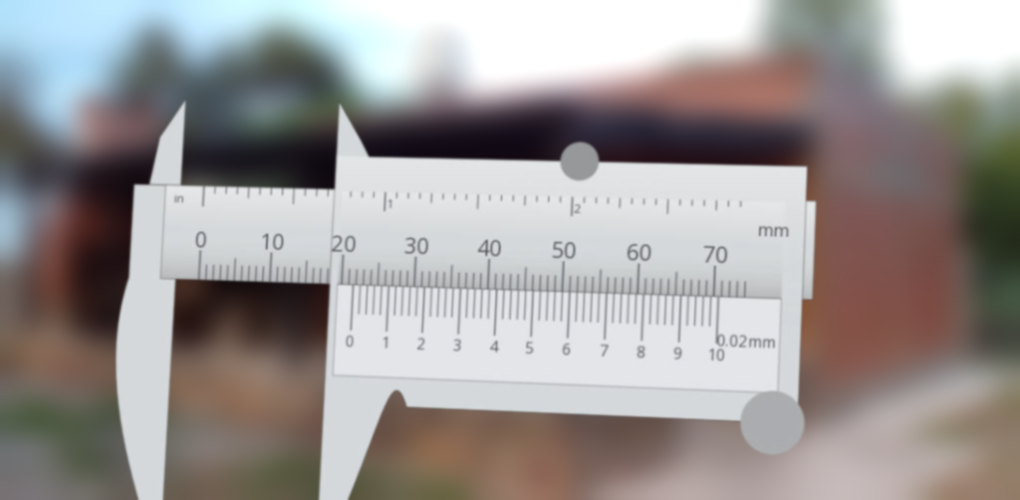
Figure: 21.6 mm
